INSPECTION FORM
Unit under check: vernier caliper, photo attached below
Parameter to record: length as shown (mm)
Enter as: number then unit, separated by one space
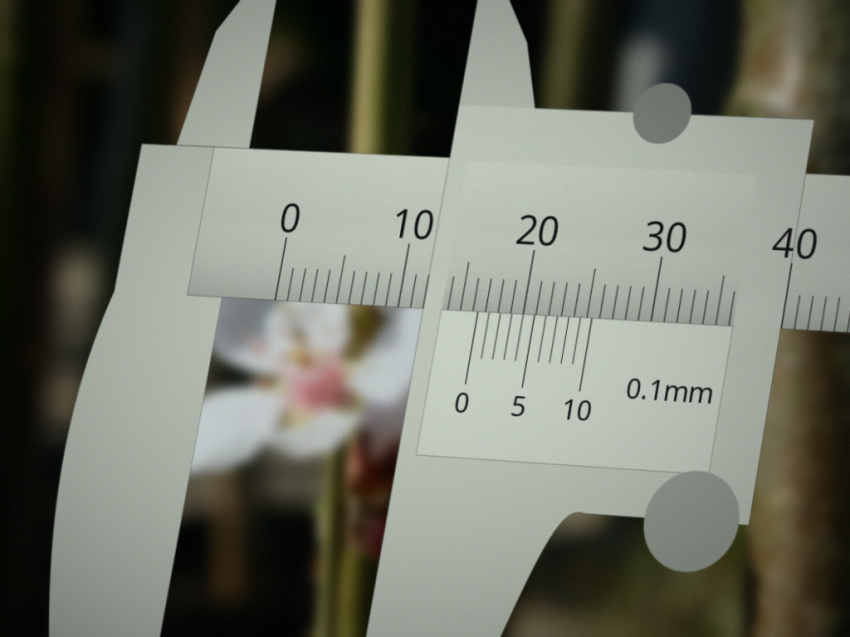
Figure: 16.4 mm
